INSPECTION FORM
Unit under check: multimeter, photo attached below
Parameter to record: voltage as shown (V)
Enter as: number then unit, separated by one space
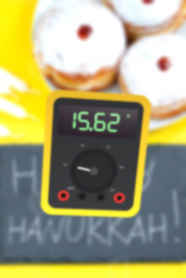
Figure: 15.62 V
